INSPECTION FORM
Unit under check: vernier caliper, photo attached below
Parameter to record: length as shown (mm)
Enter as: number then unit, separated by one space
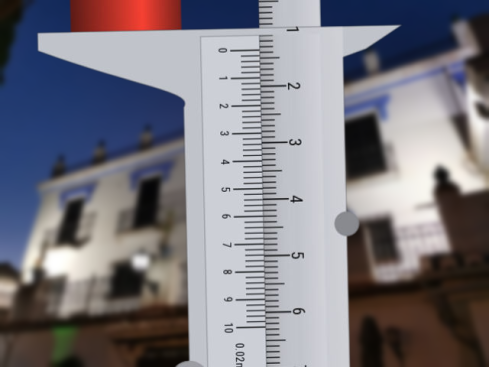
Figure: 13.6 mm
